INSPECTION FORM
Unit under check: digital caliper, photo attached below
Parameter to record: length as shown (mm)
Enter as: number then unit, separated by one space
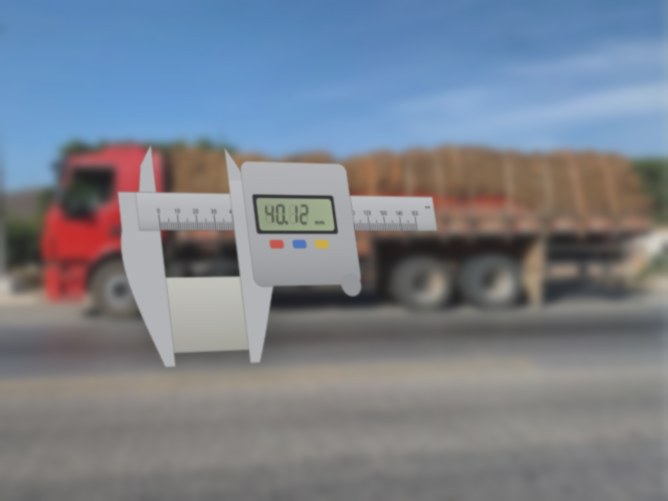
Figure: 40.12 mm
